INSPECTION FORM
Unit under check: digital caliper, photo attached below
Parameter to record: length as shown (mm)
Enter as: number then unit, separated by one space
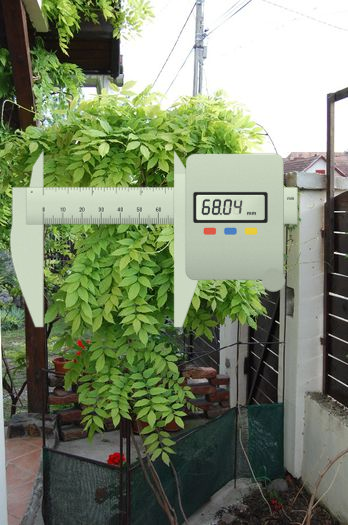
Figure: 68.04 mm
